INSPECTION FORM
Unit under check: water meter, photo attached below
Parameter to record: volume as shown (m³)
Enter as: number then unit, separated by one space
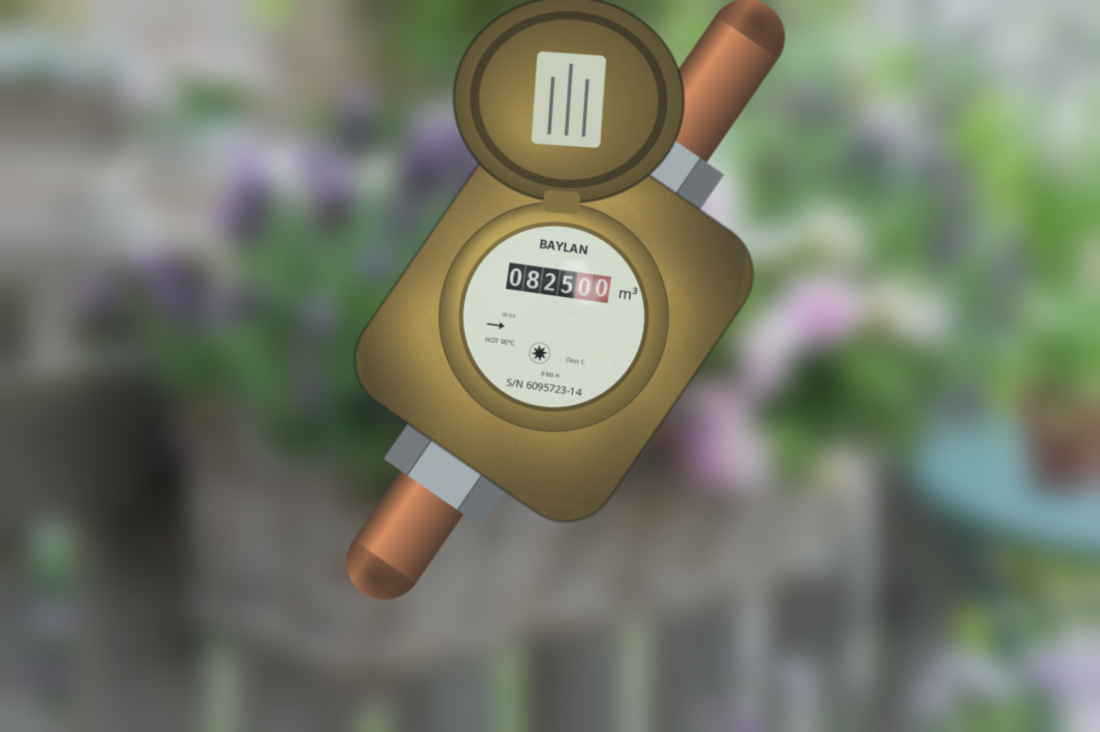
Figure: 825.00 m³
